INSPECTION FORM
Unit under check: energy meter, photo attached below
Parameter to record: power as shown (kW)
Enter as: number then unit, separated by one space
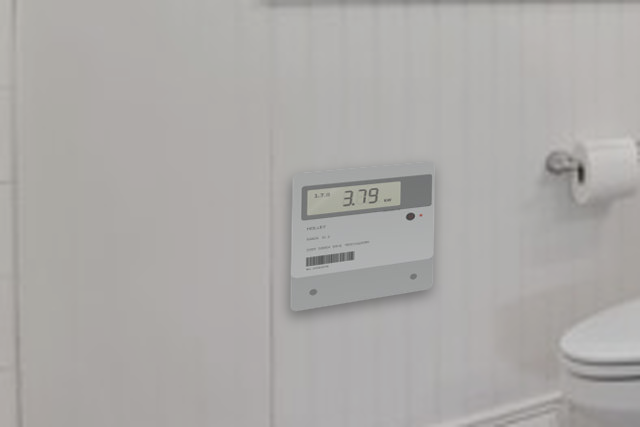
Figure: 3.79 kW
